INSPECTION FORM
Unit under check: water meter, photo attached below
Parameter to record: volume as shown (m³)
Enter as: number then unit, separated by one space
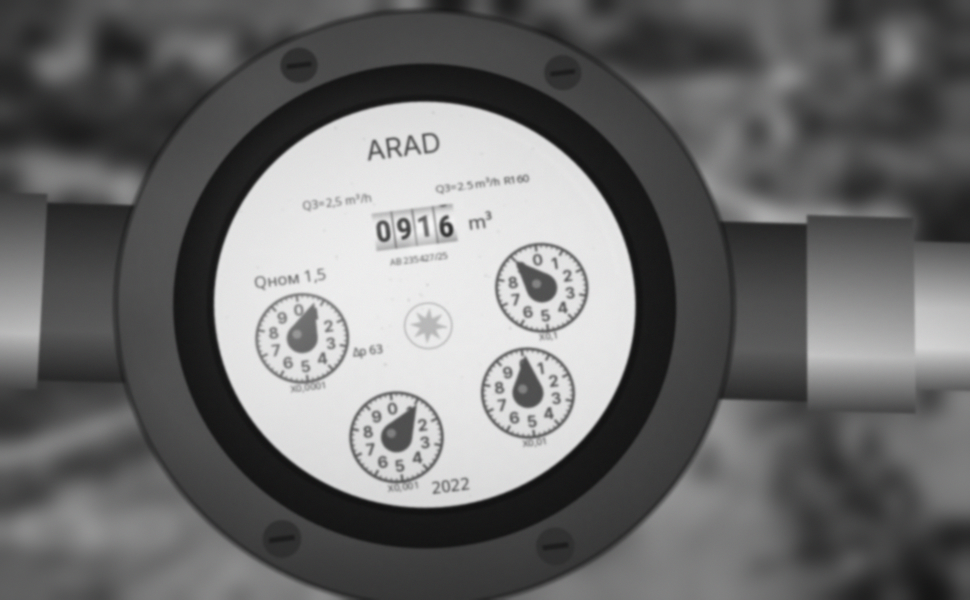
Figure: 915.9010 m³
